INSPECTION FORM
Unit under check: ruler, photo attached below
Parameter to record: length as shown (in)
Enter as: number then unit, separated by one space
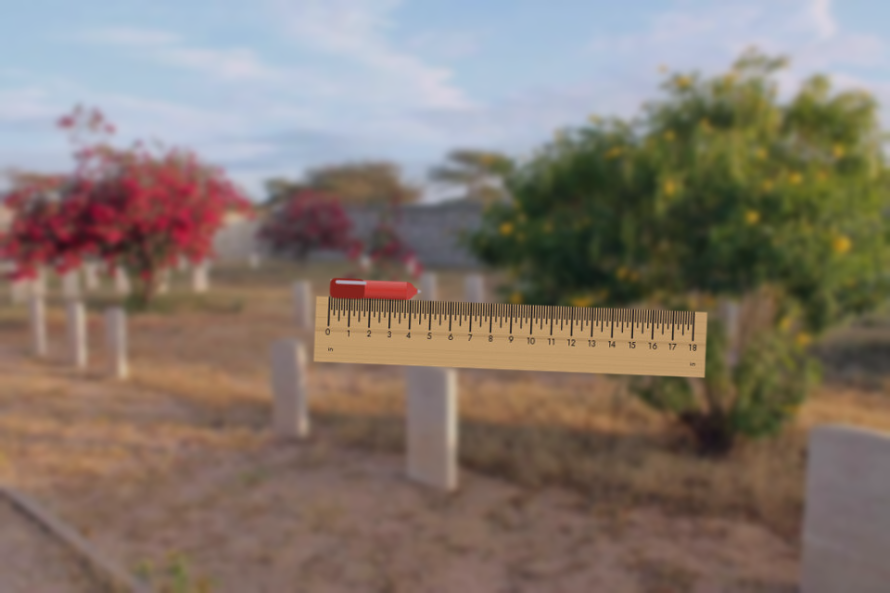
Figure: 4.5 in
